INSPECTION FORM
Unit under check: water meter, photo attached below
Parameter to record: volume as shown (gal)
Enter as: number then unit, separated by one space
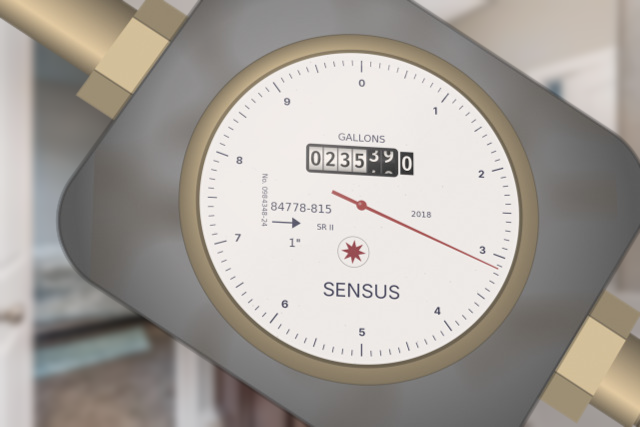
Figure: 235393.1 gal
